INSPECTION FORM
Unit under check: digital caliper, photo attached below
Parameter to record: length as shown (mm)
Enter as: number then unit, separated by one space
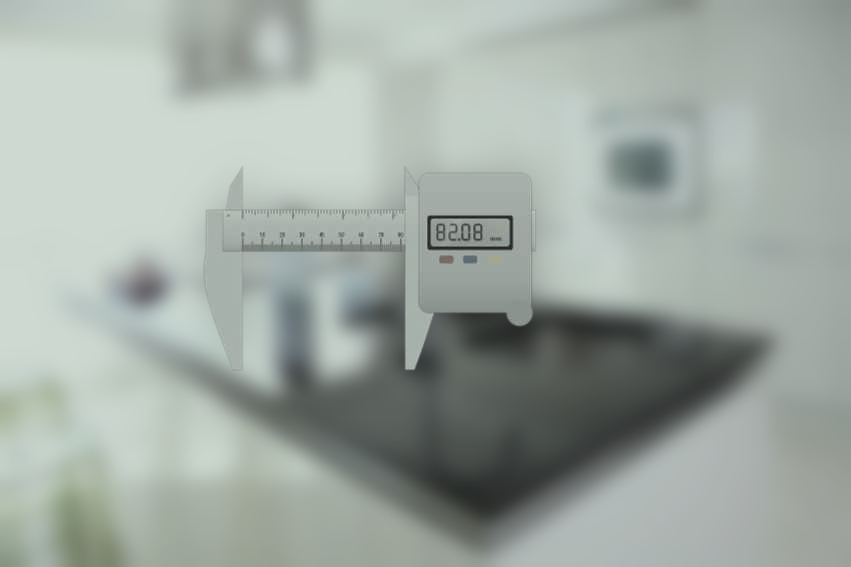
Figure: 82.08 mm
